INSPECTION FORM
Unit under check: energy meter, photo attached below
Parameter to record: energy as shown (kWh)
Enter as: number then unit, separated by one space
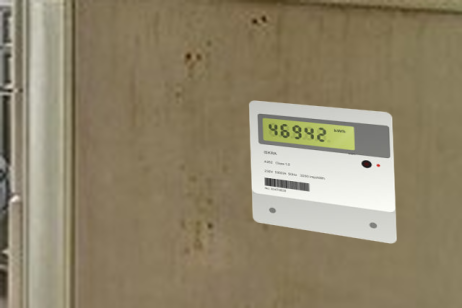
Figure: 46942 kWh
